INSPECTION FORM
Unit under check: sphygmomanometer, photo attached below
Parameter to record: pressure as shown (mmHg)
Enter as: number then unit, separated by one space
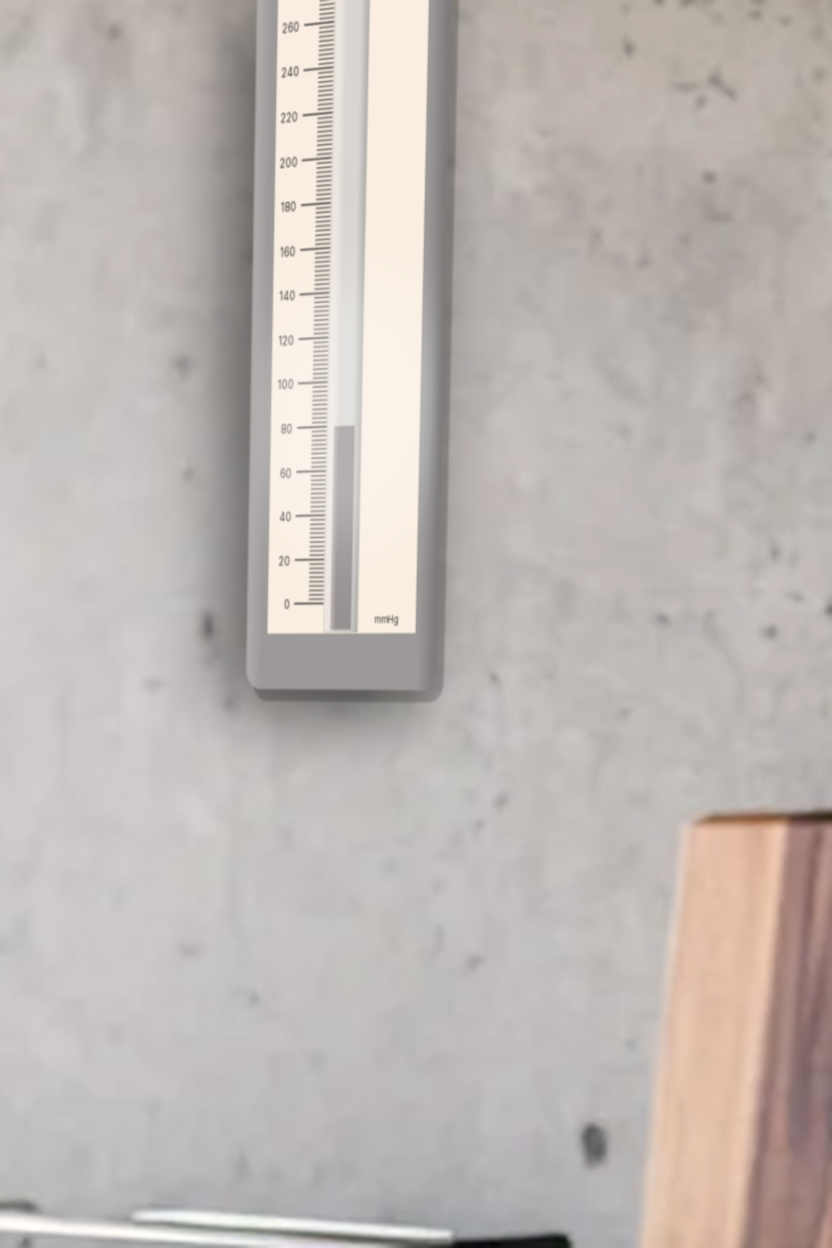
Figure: 80 mmHg
